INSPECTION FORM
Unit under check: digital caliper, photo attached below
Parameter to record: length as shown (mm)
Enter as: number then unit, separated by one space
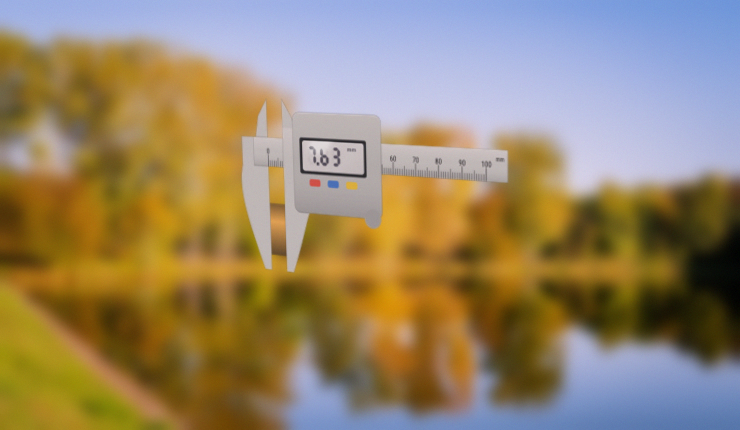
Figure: 7.63 mm
